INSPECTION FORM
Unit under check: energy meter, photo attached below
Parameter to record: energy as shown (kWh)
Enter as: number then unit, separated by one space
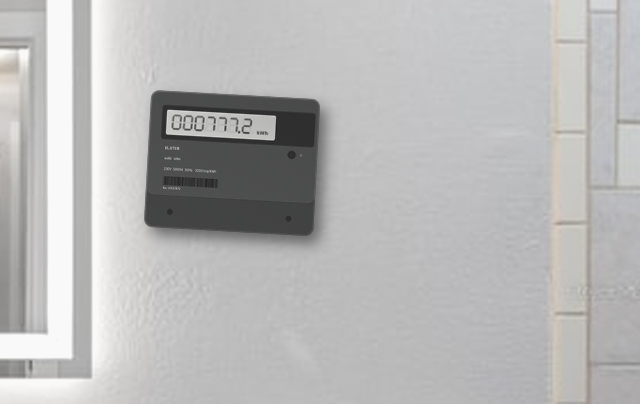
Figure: 777.2 kWh
